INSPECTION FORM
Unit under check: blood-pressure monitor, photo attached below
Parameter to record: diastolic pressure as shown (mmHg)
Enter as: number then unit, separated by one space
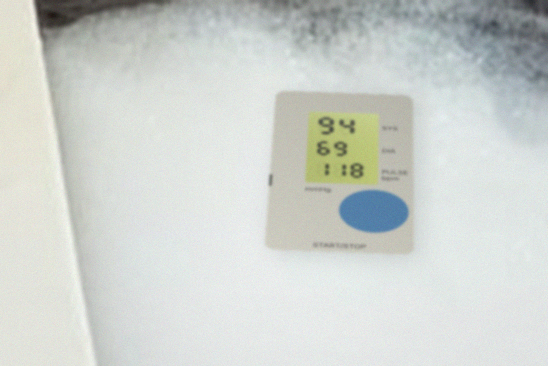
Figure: 69 mmHg
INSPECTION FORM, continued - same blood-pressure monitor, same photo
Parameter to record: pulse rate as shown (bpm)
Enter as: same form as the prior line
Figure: 118 bpm
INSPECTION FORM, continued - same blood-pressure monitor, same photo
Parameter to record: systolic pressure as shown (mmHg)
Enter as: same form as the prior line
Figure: 94 mmHg
